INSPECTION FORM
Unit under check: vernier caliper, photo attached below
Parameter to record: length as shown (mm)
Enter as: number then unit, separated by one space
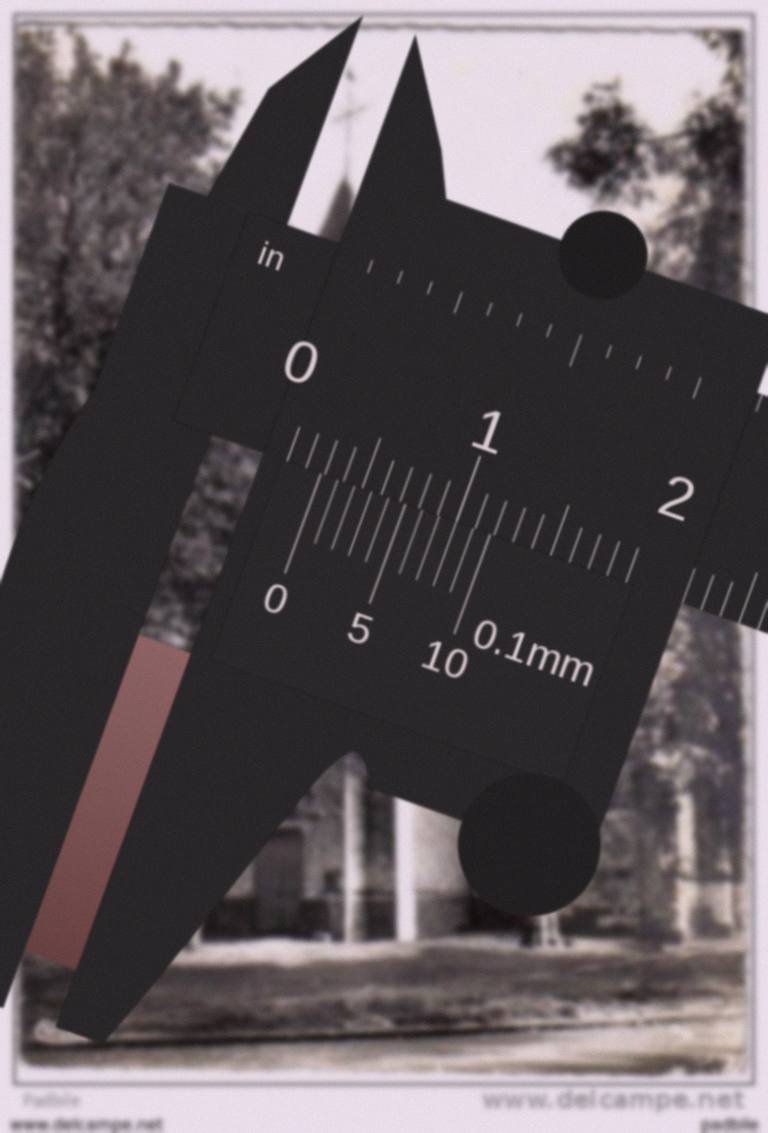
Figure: 2.8 mm
